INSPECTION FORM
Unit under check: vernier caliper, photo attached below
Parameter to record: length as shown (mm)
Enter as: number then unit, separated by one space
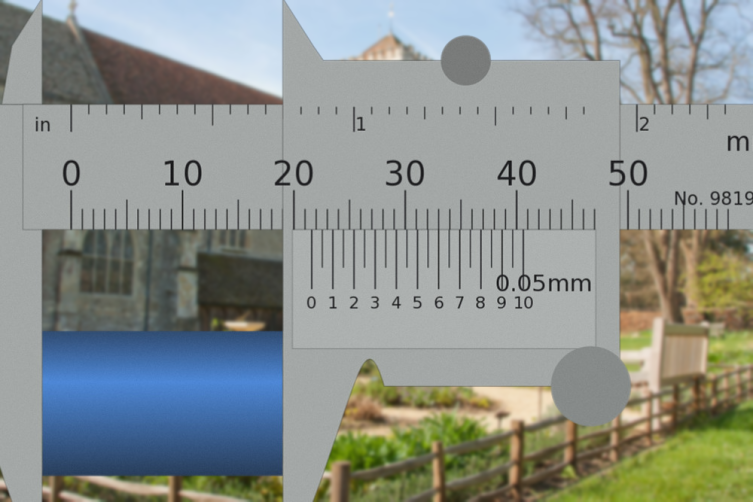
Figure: 21.6 mm
